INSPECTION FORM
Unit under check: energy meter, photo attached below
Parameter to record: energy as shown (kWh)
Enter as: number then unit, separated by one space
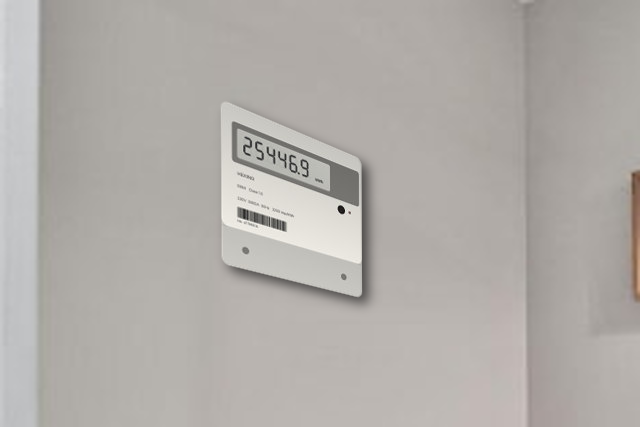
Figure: 25446.9 kWh
